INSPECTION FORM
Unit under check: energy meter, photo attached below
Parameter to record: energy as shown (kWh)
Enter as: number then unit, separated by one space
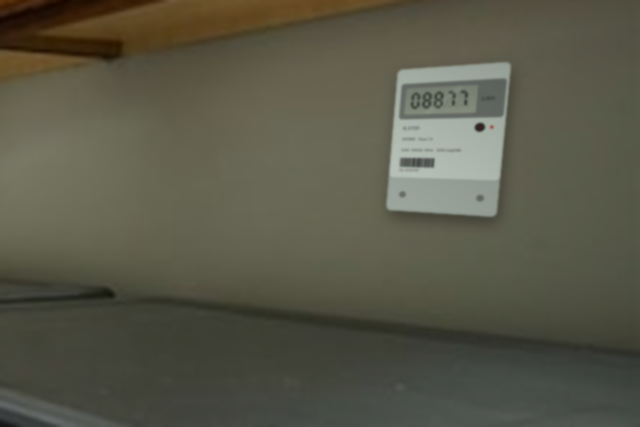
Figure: 8877 kWh
